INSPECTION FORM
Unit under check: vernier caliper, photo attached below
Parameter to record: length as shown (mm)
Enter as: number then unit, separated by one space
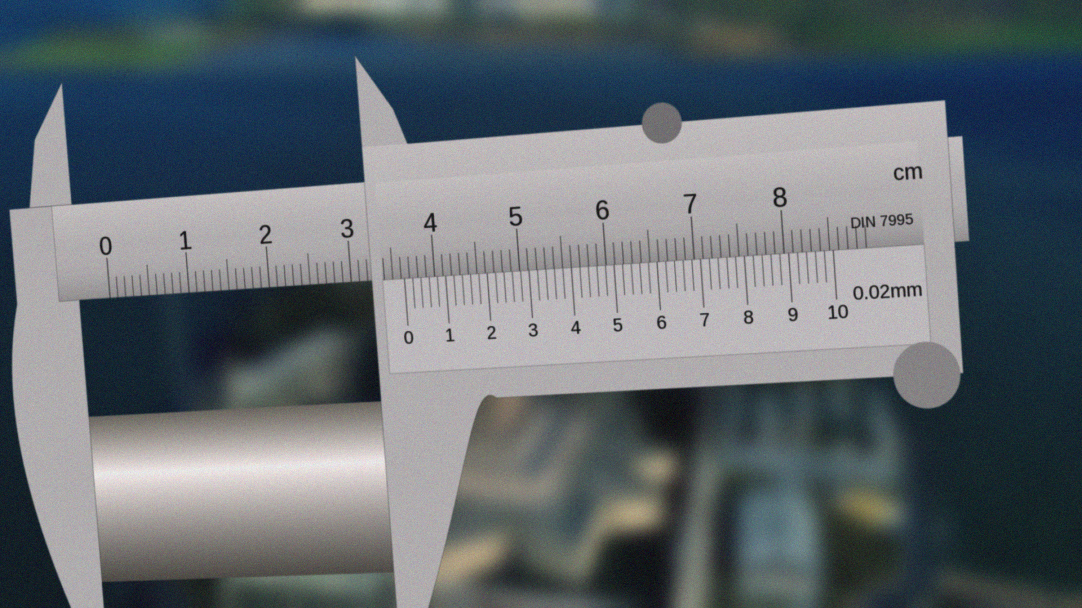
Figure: 36.4 mm
